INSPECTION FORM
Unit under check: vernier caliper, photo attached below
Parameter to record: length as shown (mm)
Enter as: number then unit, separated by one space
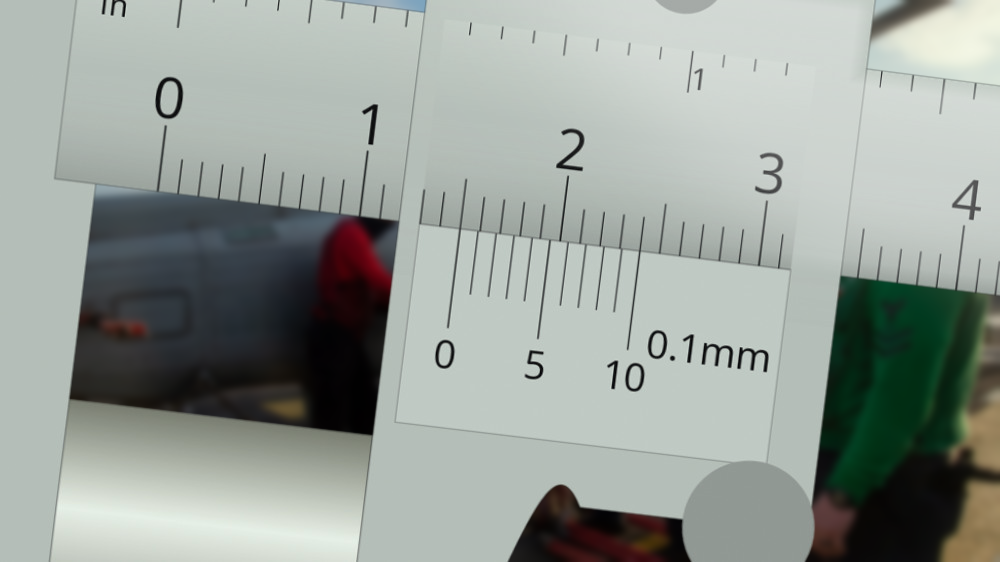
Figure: 15.0 mm
